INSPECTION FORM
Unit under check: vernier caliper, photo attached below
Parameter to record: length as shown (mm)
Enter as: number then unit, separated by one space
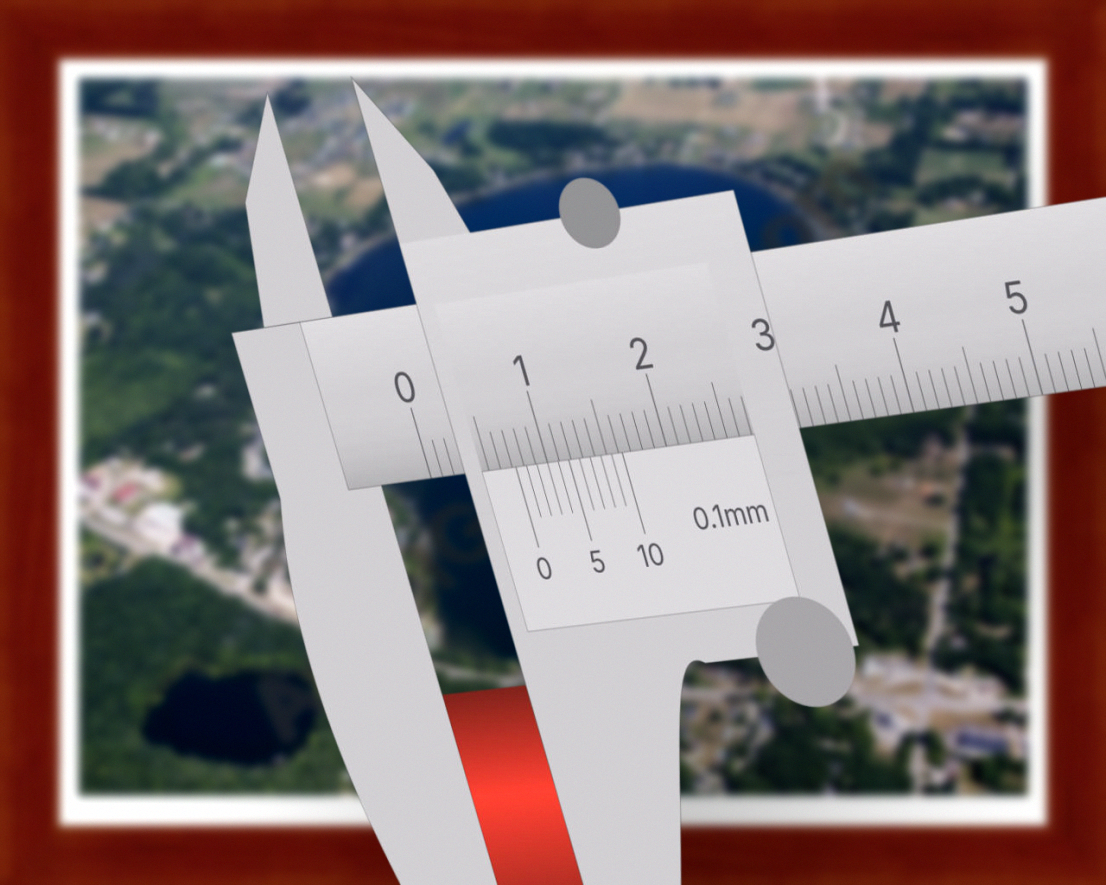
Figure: 7.3 mm
